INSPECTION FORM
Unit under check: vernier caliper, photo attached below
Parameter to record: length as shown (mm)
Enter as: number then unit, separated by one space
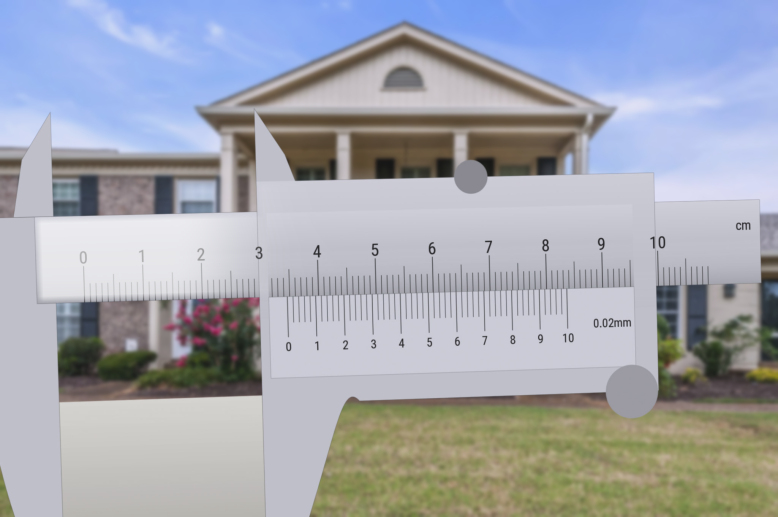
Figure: 34.6 mm
